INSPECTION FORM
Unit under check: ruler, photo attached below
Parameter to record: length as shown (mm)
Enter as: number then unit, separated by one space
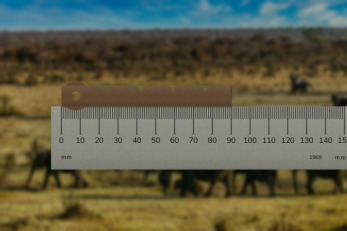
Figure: 90 mm
